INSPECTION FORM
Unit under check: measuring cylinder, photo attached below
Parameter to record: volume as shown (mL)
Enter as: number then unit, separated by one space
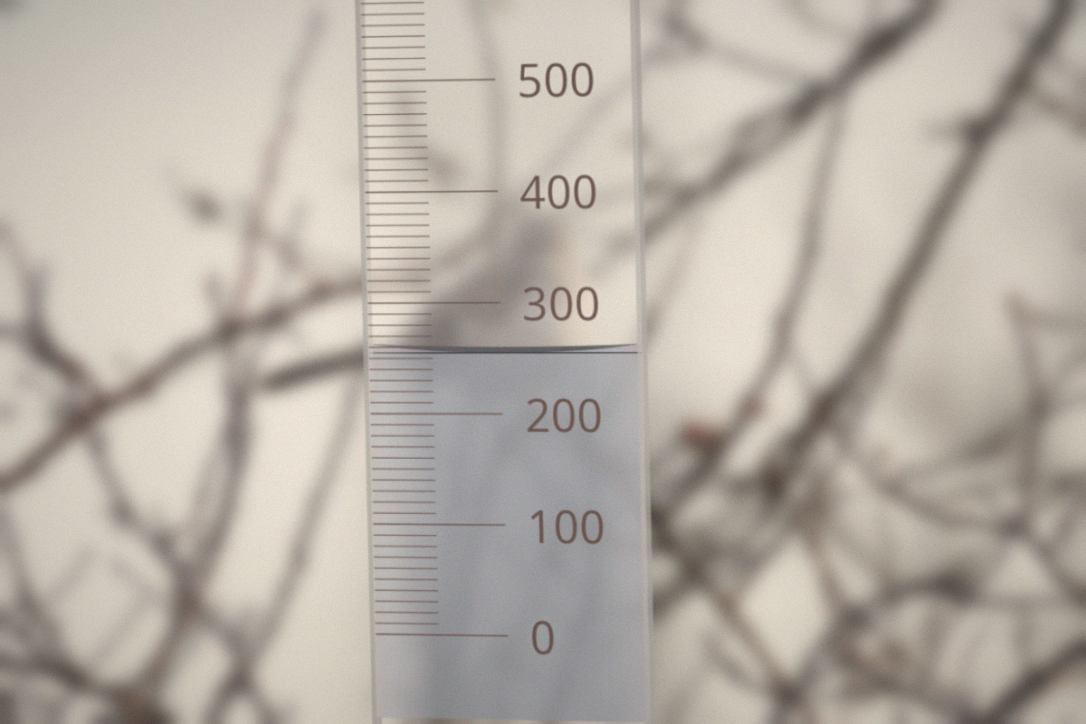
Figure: 255 mL
